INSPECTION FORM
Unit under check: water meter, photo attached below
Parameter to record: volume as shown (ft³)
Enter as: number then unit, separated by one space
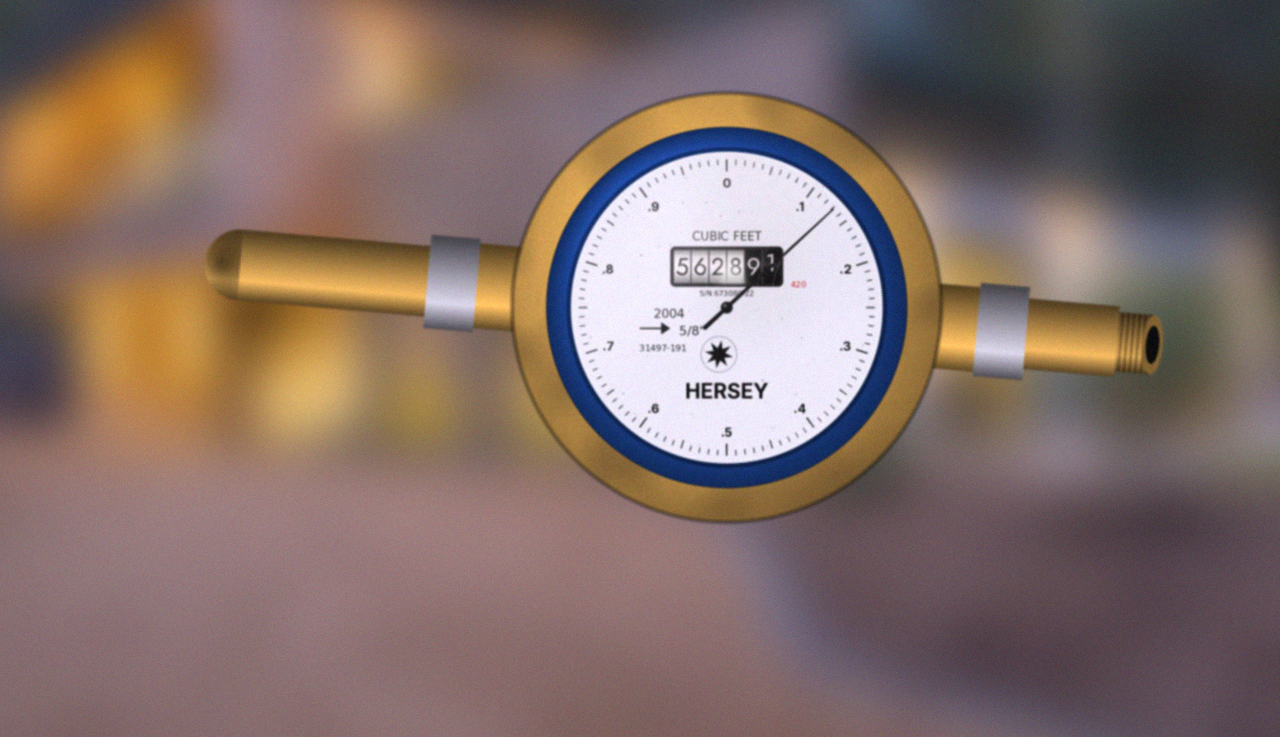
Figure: 562891.13 ft³
